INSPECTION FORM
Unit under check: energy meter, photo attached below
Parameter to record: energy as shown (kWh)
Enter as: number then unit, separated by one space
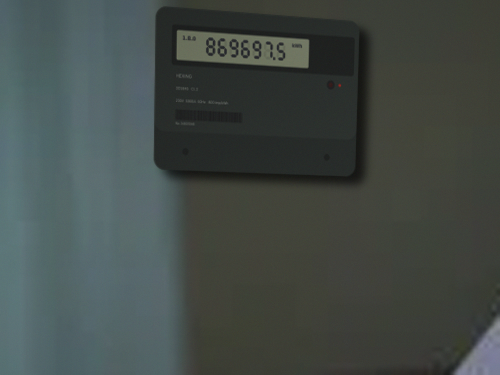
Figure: 869697.5 kWh
